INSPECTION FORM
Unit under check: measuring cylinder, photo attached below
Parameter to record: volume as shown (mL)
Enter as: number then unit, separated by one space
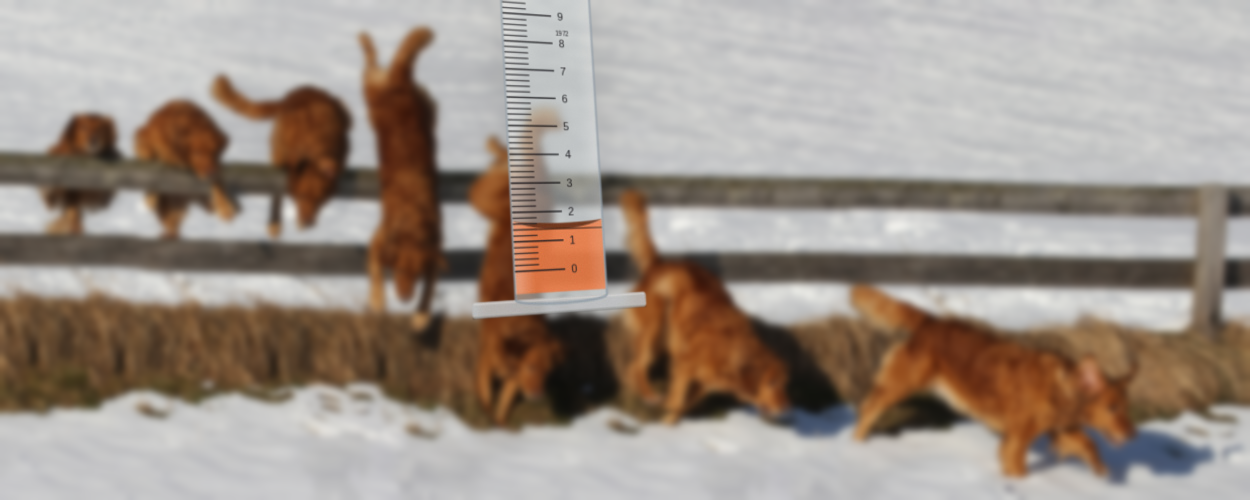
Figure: 1.4 mL
